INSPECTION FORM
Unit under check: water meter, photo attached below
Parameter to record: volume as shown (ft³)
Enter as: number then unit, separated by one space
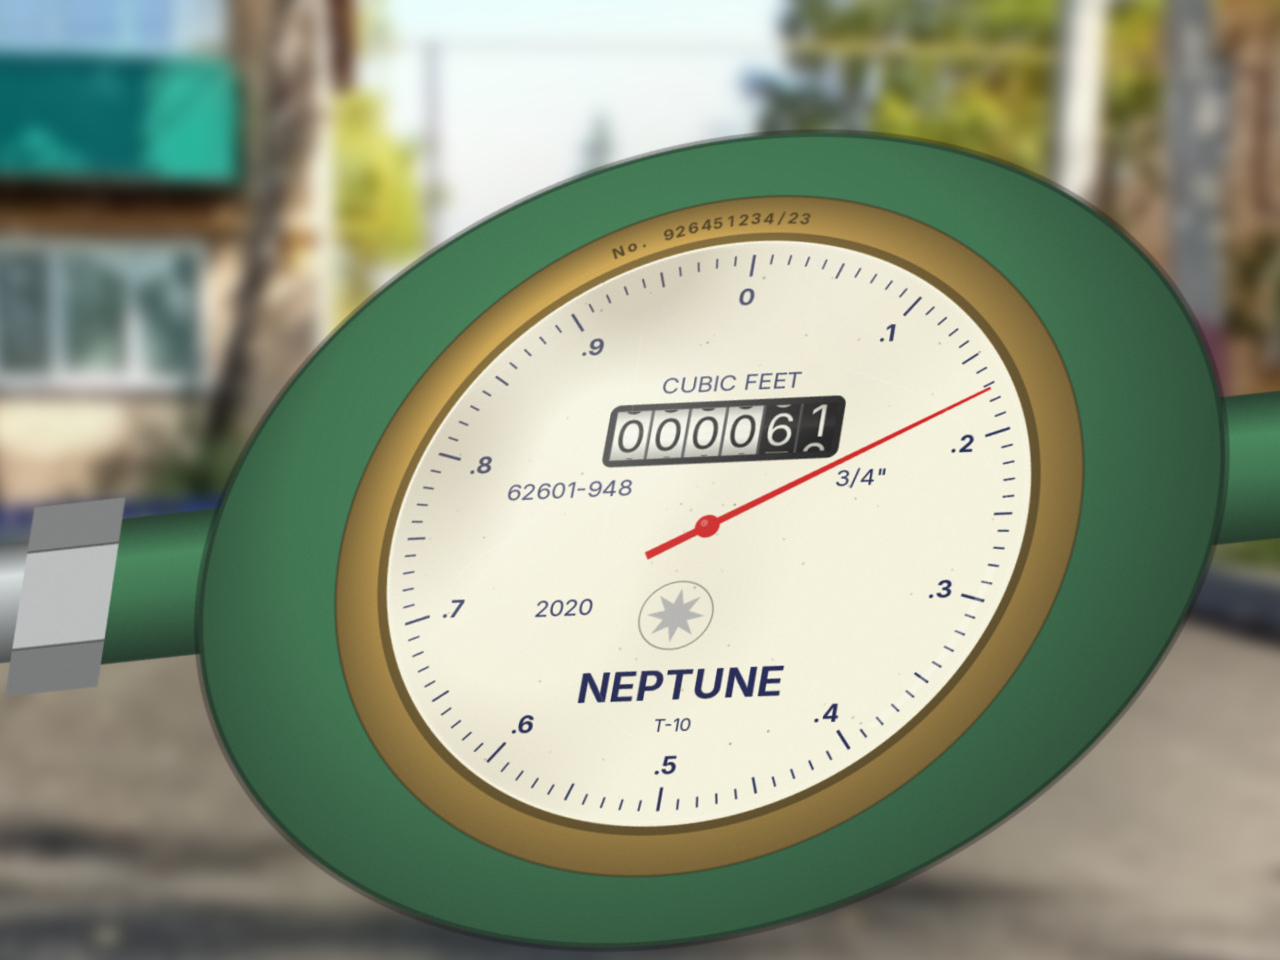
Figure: 61.17 ft³
